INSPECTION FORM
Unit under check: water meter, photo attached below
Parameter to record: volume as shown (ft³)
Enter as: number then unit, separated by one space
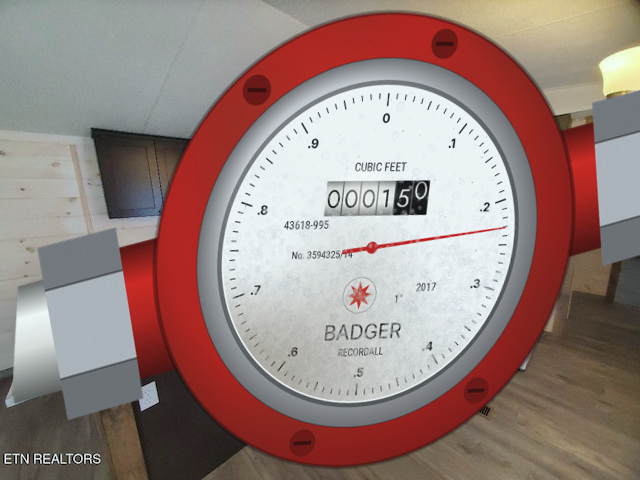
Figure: 150.23 ft³
